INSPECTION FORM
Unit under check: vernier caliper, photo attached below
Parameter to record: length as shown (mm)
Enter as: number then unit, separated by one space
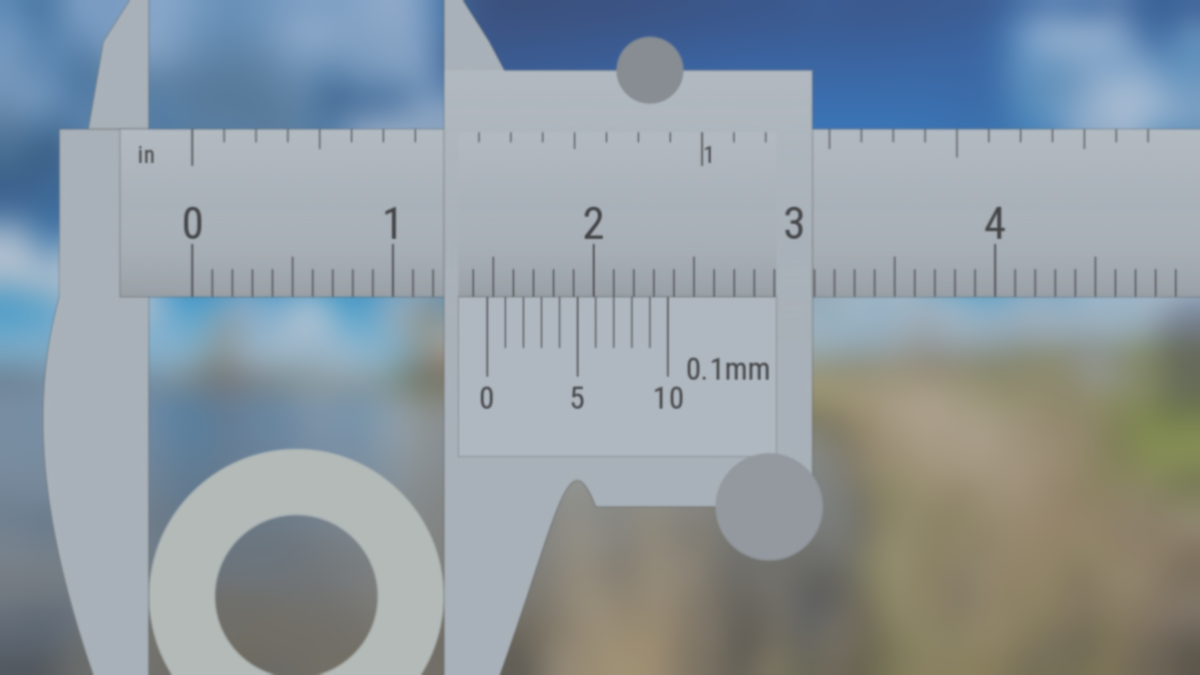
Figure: 14.7 mm
